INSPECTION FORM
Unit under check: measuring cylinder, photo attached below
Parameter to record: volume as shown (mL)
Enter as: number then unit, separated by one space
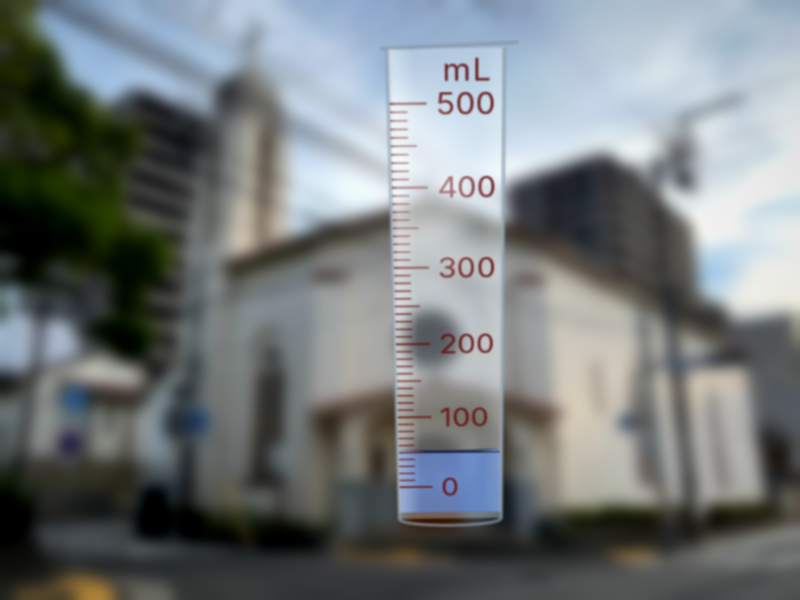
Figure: 50 mL
